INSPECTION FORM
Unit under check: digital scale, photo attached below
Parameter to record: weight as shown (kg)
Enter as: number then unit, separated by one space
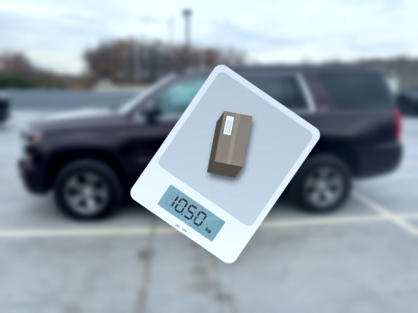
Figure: 10.50 kg
